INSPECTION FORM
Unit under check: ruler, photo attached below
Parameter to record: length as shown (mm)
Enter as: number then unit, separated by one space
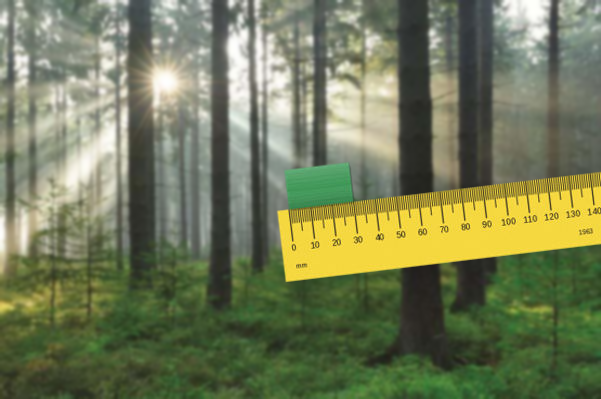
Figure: 30 mm
